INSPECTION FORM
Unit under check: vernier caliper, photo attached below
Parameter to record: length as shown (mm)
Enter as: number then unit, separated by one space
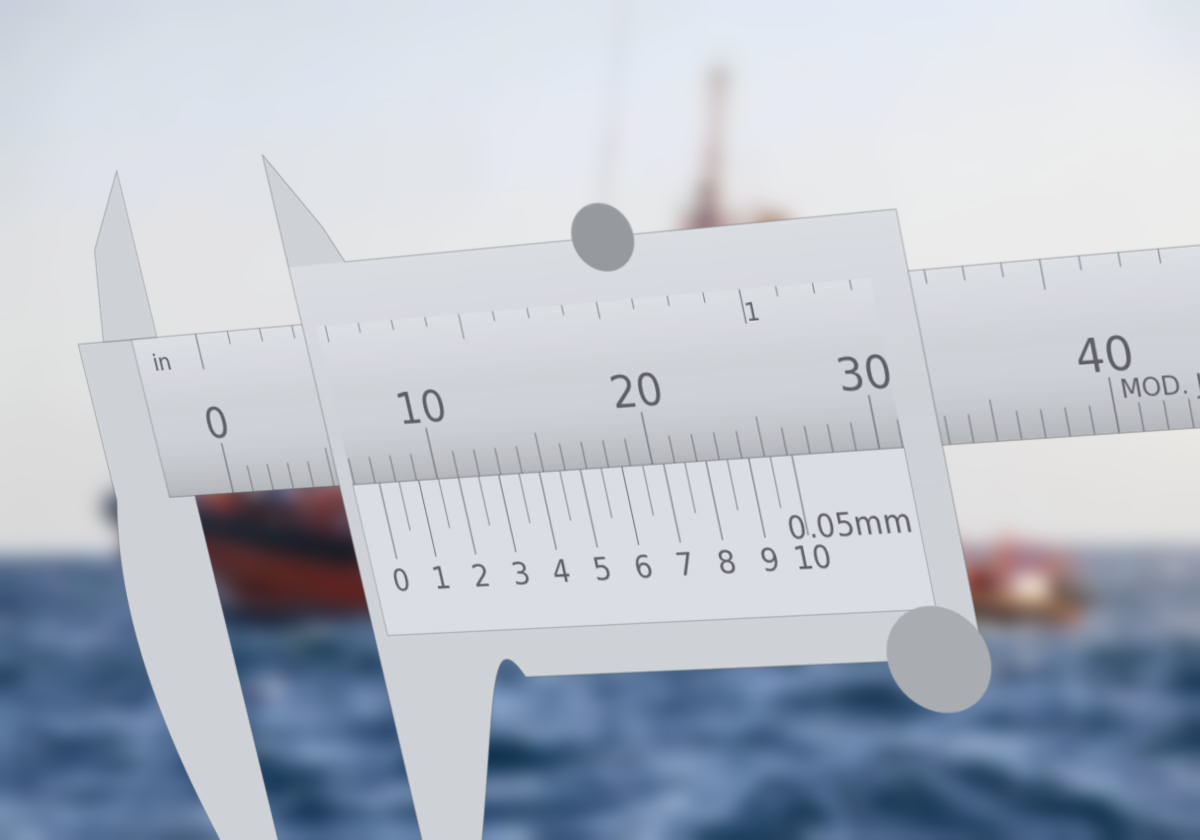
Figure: 7.2 mm
